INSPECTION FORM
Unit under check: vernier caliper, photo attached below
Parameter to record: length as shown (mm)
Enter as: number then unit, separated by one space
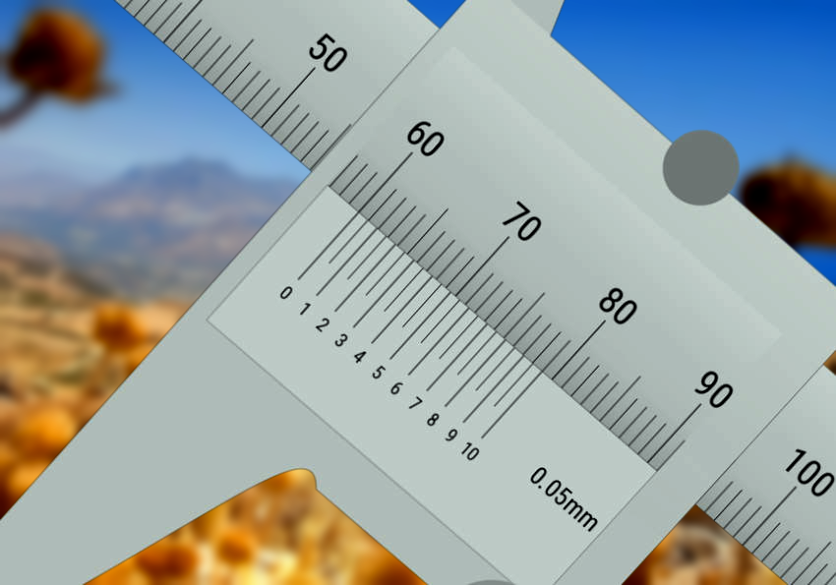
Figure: 60.0 mm
